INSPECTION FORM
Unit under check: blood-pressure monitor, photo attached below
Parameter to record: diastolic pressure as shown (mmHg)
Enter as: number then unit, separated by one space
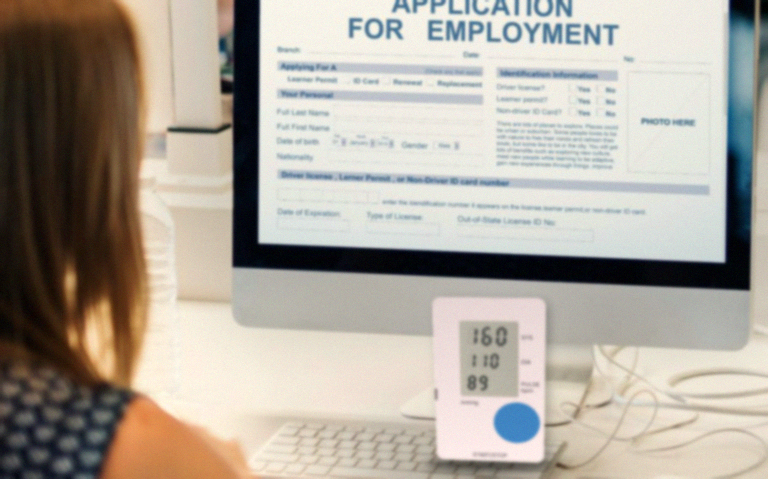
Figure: 110 mmHg
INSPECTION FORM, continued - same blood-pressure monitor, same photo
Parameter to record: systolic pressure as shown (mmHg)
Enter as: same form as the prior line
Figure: 160 mmHg
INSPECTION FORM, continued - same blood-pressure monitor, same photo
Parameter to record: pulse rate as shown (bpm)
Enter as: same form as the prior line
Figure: 89 bpm
